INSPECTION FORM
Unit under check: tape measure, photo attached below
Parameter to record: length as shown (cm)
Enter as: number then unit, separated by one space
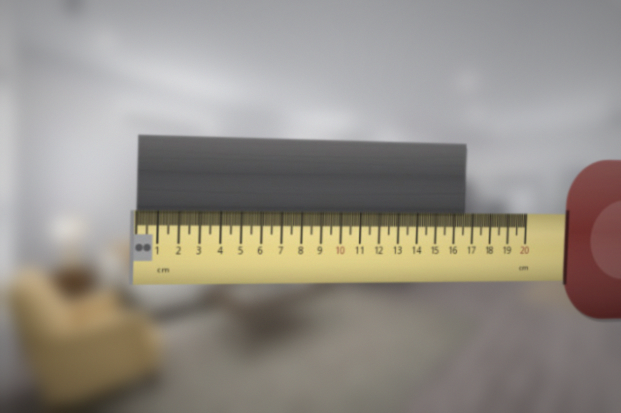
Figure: 16.5 cm
